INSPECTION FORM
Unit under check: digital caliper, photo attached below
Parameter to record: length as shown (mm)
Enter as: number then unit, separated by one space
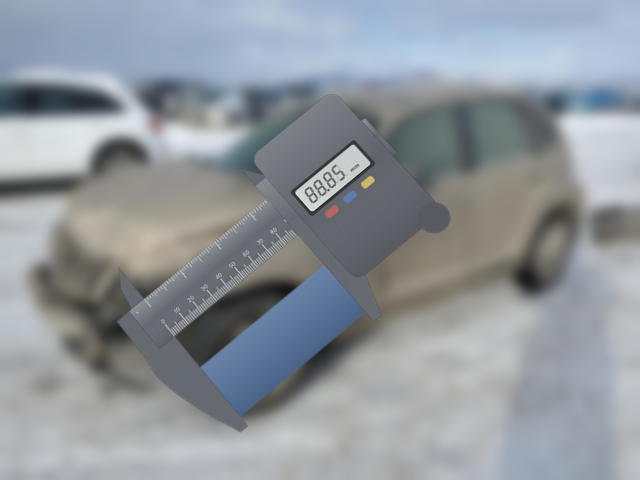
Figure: 88.85 mm
